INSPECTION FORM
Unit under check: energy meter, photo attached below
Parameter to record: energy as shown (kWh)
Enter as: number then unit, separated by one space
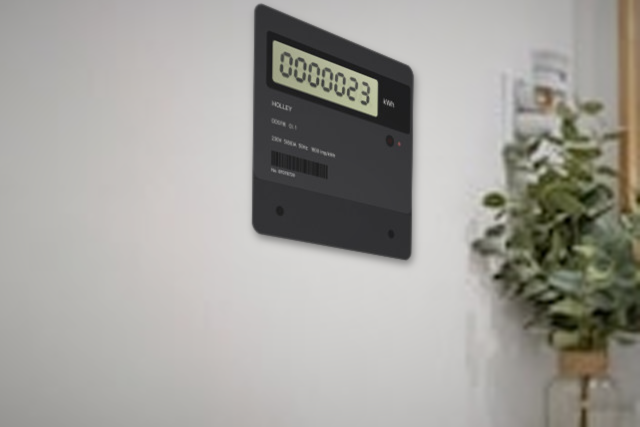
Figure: 23 kWh
